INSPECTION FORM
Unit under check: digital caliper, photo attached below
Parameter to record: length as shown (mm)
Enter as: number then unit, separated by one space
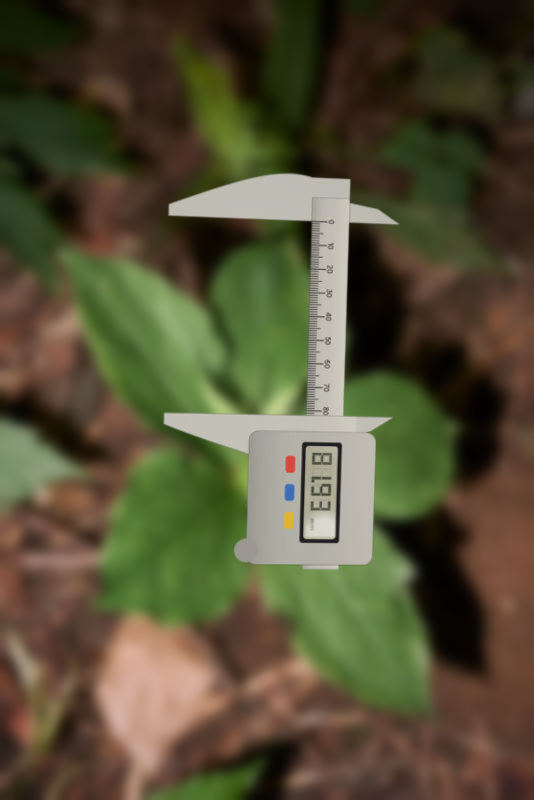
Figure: 81.93 mm
